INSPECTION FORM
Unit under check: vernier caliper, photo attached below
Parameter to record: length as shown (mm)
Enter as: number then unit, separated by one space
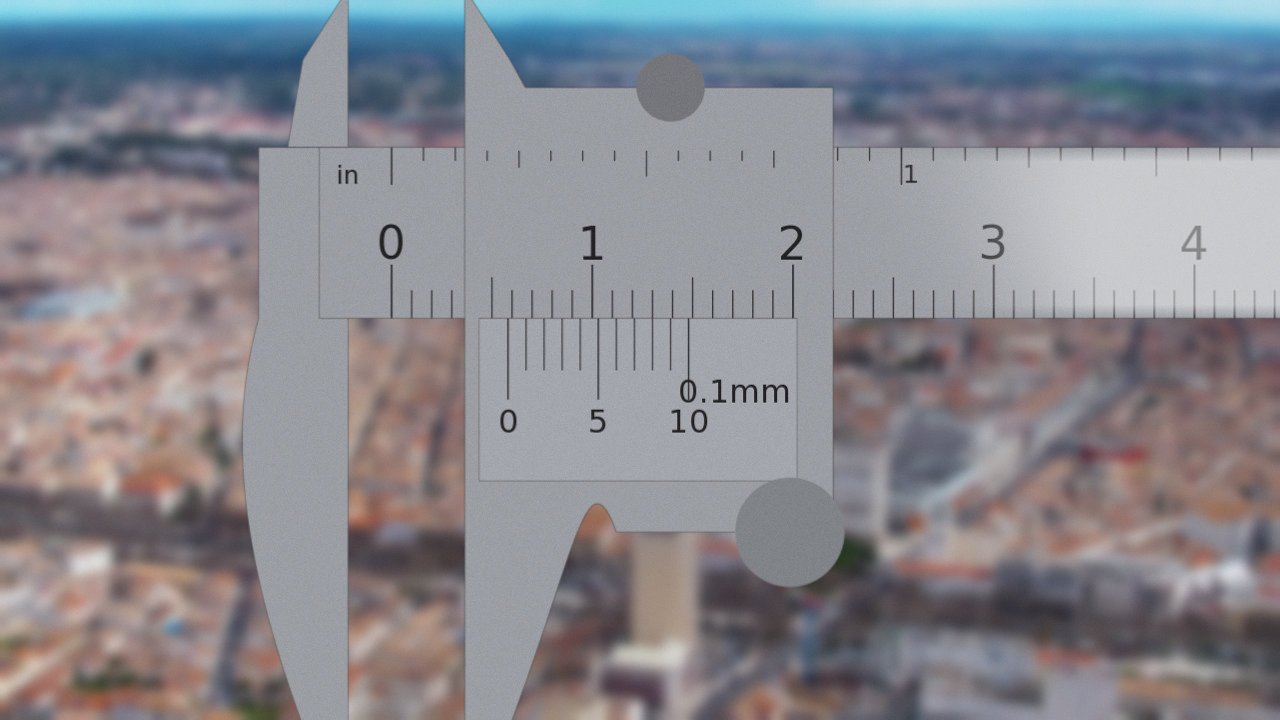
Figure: 5.8 mm
